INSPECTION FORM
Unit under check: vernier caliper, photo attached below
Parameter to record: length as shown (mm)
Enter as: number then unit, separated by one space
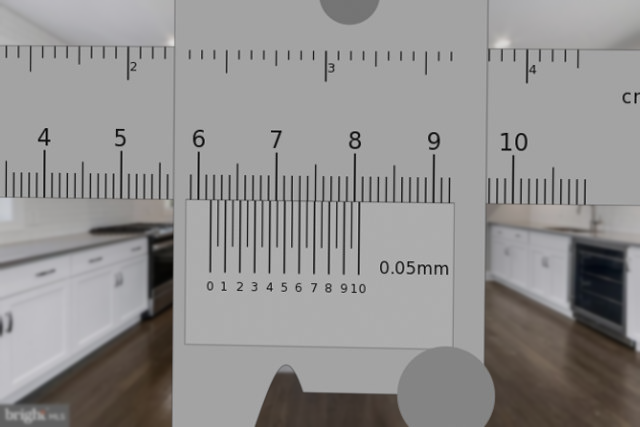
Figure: 61.6 mm
